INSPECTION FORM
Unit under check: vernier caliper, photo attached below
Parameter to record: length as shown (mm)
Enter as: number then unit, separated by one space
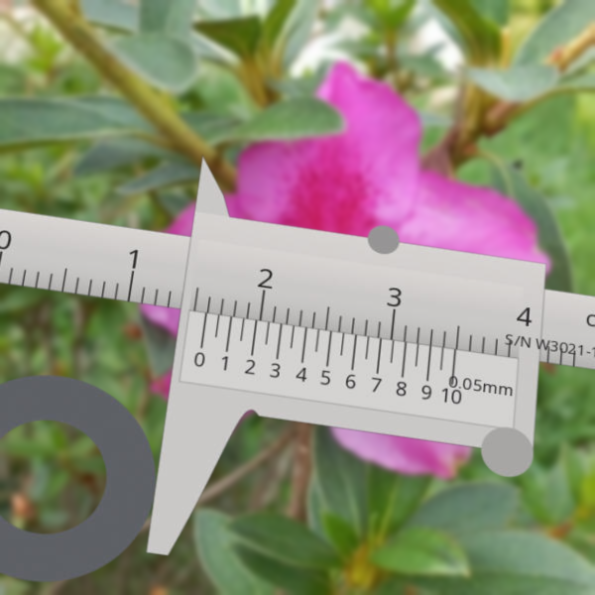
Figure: 15.9 mm
